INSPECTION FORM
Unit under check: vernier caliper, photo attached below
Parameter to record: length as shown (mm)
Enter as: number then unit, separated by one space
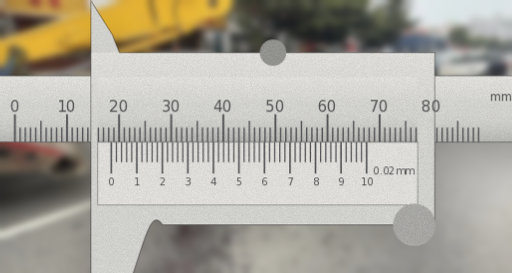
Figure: 18.5 mm
